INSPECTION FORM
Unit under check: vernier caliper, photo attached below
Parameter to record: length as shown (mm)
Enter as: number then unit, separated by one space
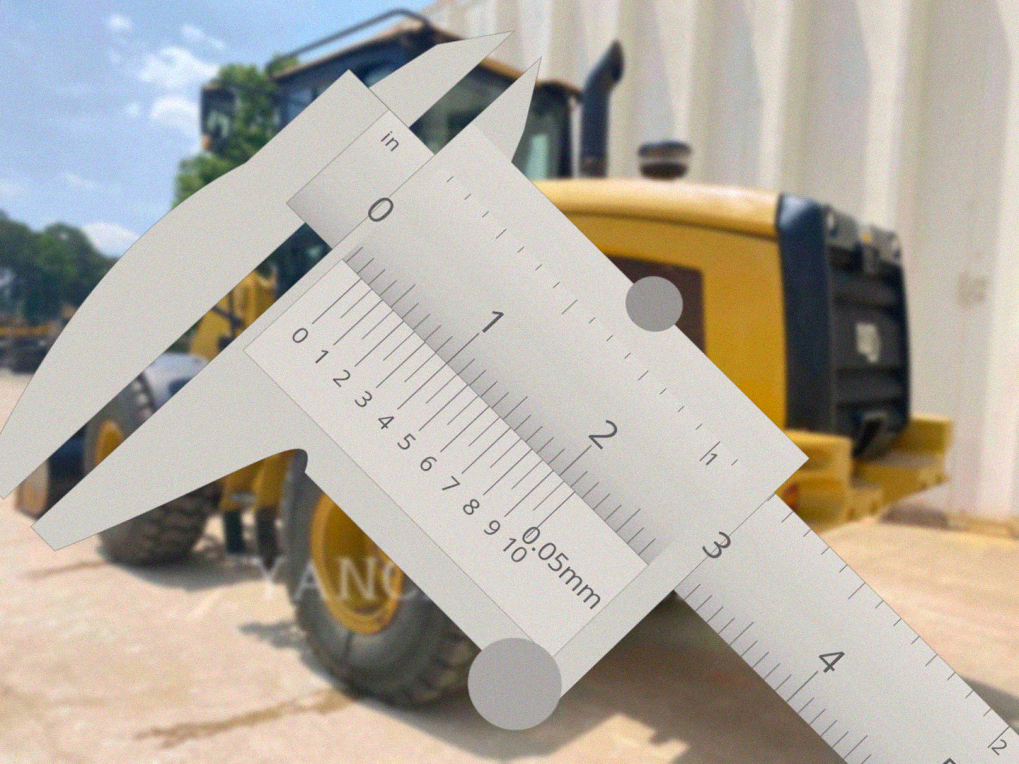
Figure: 2.4 mm
